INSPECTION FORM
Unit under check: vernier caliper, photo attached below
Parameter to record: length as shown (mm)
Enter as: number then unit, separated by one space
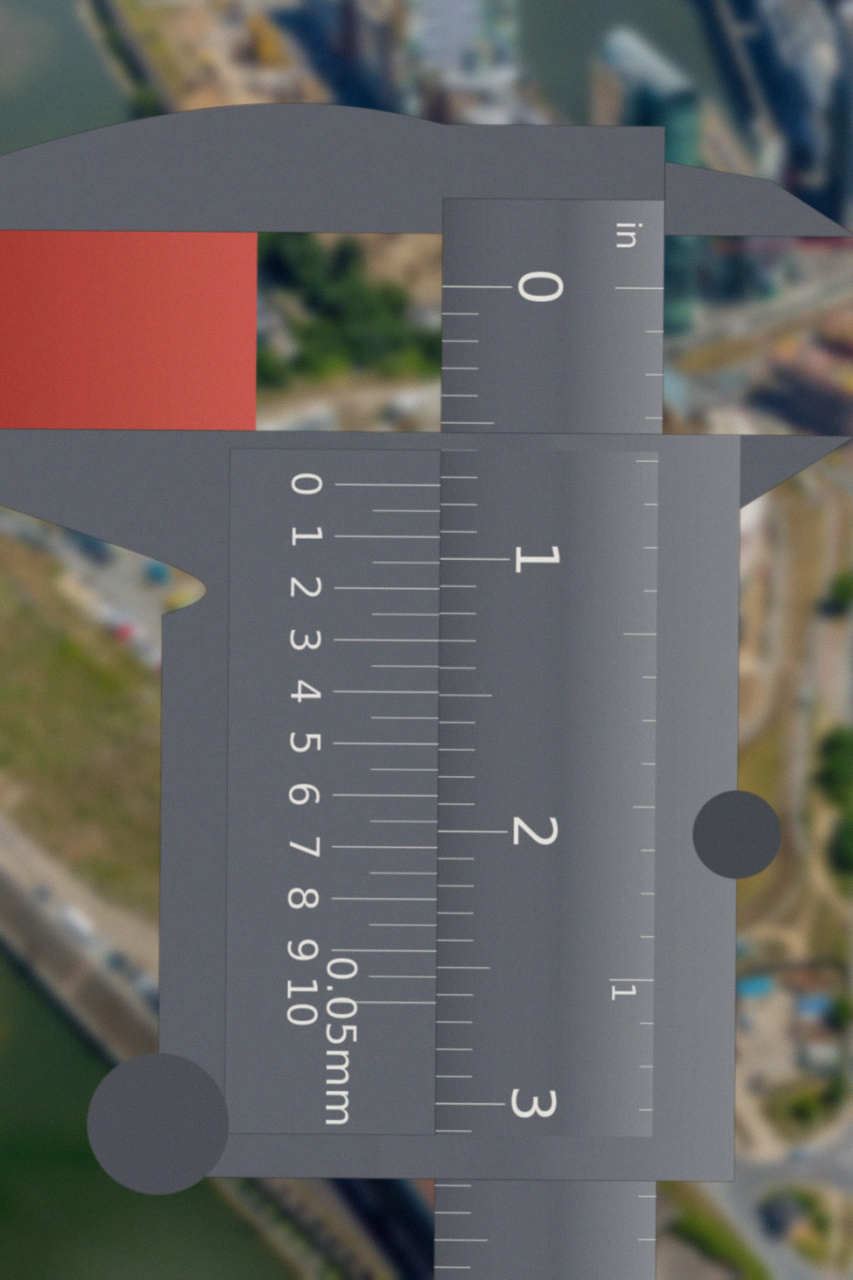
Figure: 7.30 mm
